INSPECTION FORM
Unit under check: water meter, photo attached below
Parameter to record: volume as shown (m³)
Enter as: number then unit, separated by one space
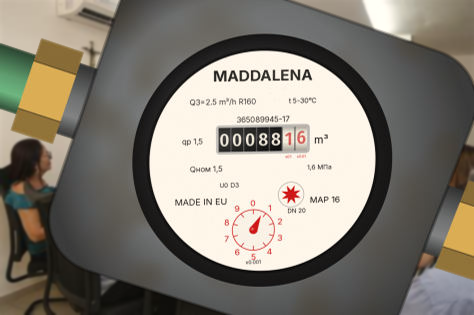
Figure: 88.160 m³
